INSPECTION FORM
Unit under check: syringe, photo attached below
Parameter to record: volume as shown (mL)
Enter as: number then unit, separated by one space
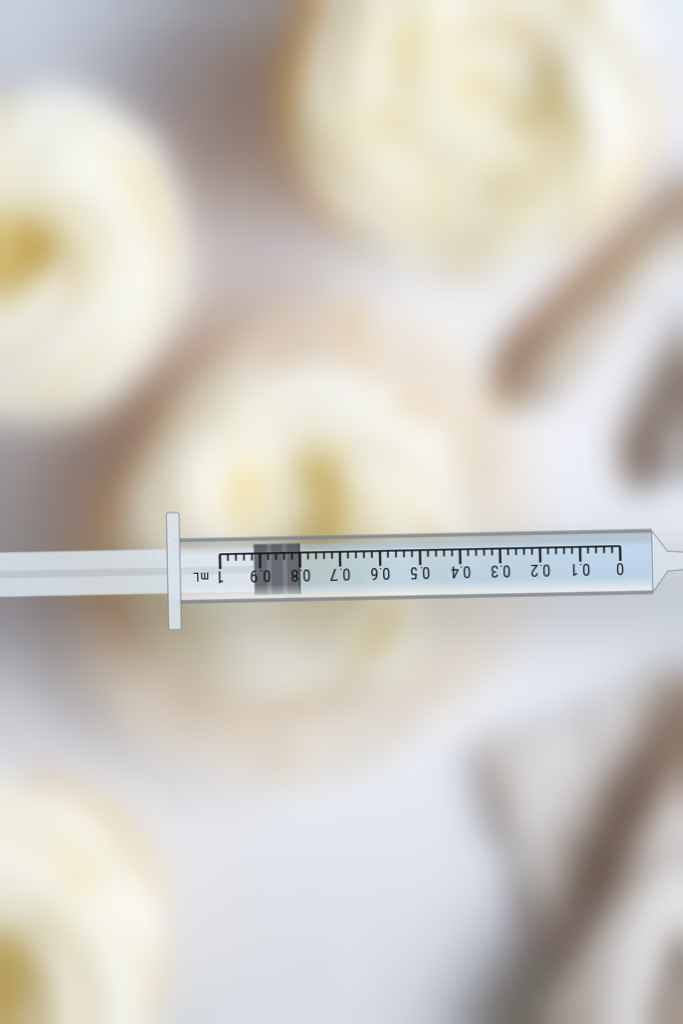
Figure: 0.8 mL
